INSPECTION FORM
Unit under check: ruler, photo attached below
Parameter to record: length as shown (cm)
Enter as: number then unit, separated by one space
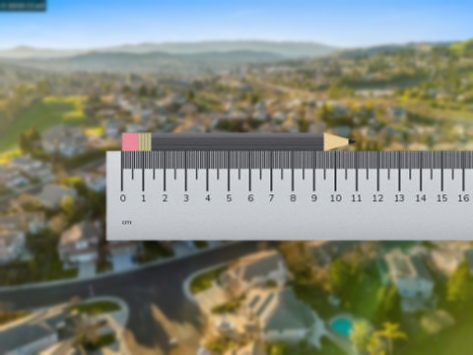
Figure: 11 cm
